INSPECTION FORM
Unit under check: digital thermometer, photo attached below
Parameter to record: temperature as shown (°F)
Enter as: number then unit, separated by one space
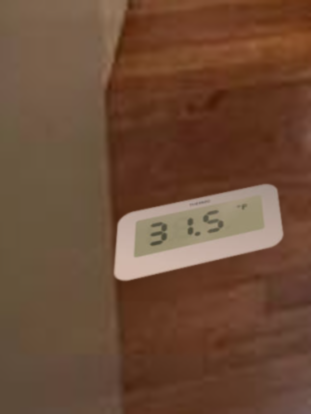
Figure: 31.5 °F
